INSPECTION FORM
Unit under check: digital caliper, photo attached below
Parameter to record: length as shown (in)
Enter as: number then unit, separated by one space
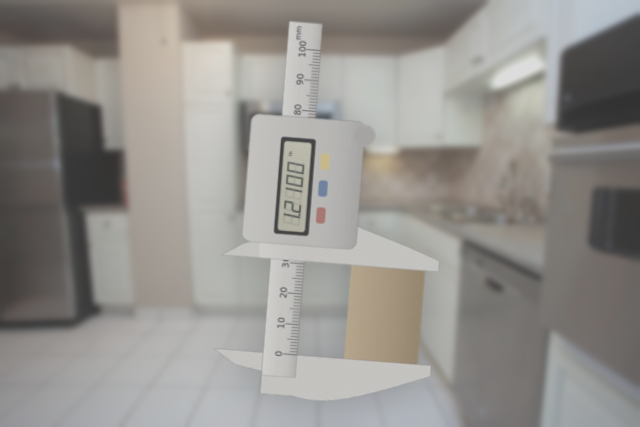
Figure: 1.2100 in
